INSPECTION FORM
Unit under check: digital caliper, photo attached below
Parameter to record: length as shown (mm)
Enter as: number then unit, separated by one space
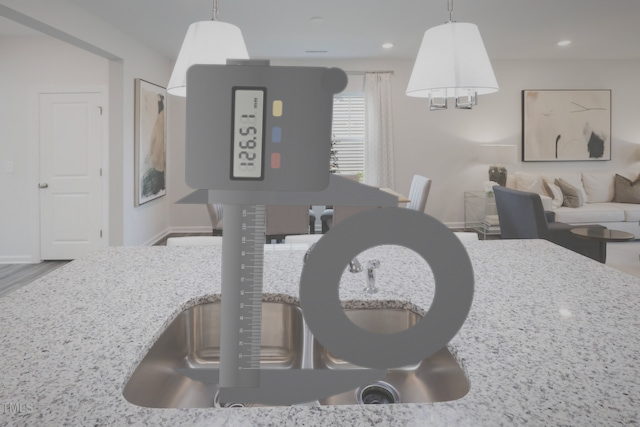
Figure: 126.51 mm
